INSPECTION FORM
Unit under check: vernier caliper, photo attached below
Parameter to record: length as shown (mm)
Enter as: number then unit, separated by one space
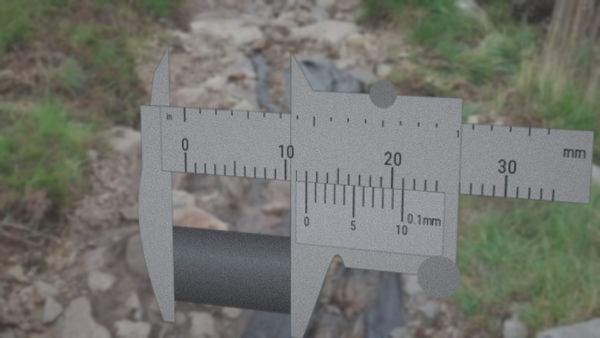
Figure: 12.0 mm
